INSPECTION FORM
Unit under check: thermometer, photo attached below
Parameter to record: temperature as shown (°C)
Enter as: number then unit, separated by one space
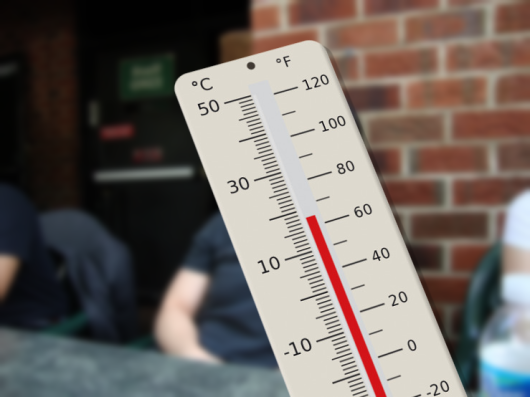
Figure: 18 °C
